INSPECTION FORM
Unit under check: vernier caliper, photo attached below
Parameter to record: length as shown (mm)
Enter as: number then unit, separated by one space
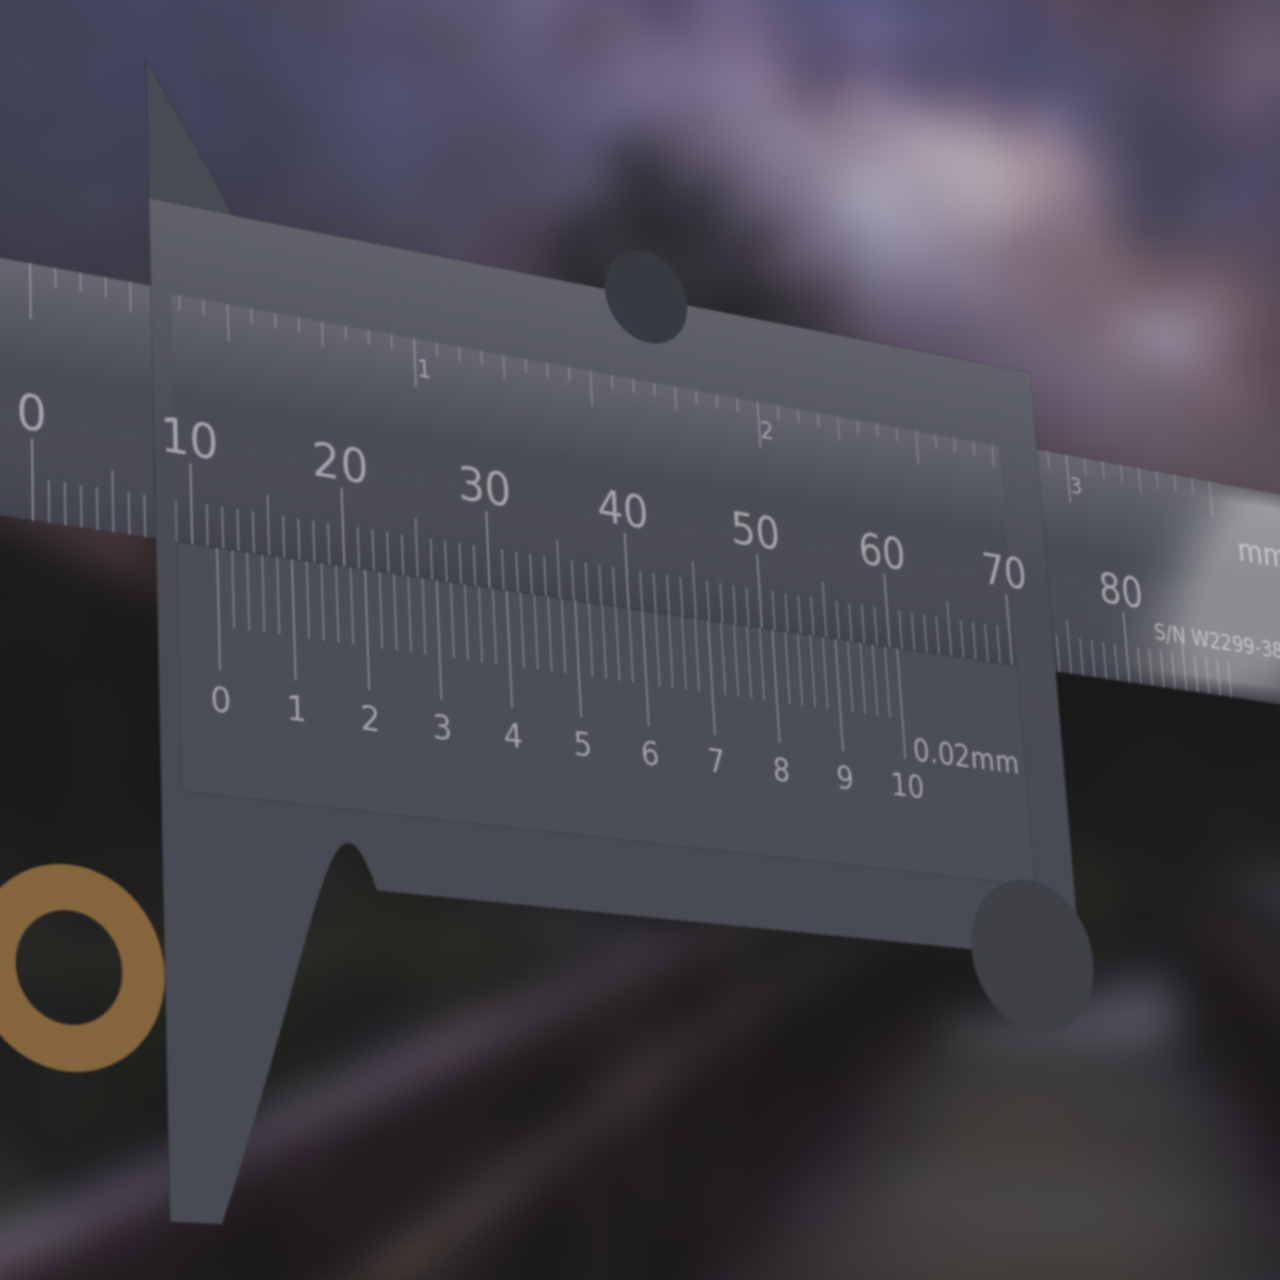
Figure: 11.6 mm
